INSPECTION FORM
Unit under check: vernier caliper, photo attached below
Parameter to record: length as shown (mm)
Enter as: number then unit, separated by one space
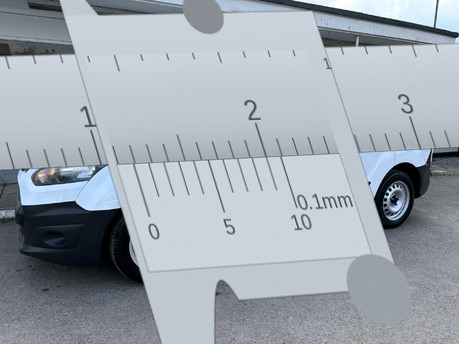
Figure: 11.9 mm
